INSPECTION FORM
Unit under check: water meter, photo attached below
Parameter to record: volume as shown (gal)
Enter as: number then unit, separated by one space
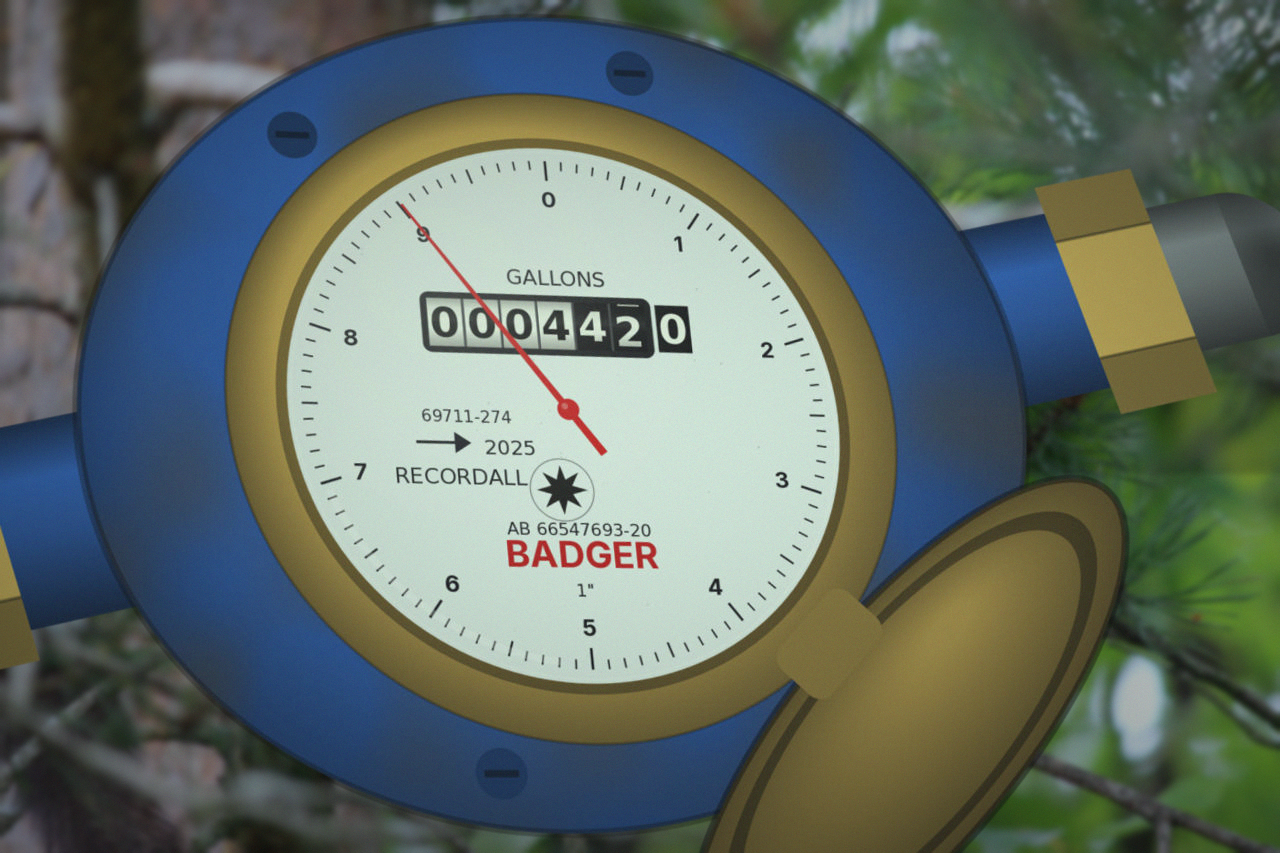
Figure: 4419.0 gal
